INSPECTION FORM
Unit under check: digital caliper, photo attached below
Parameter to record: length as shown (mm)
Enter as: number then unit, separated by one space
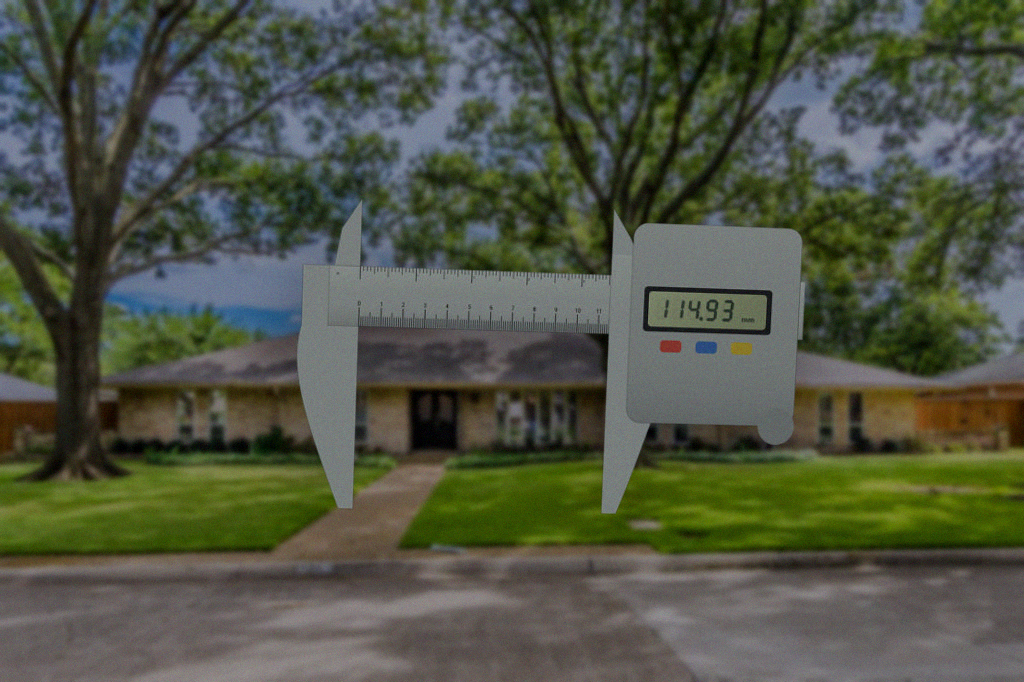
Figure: 114.93 mm
